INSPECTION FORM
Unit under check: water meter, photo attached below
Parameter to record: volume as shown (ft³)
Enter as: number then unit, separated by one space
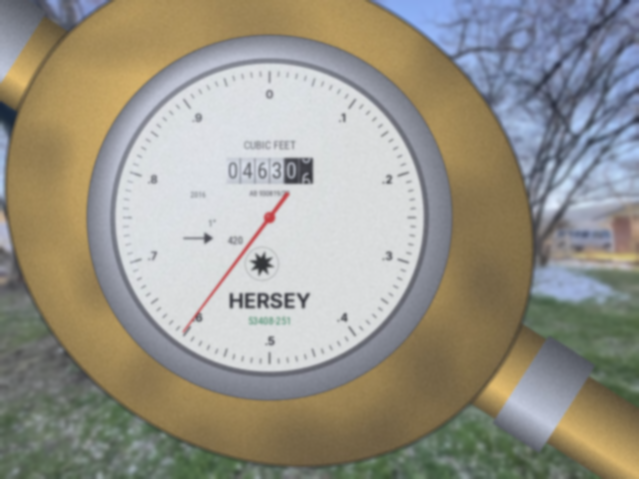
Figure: 46305.60 ft³
